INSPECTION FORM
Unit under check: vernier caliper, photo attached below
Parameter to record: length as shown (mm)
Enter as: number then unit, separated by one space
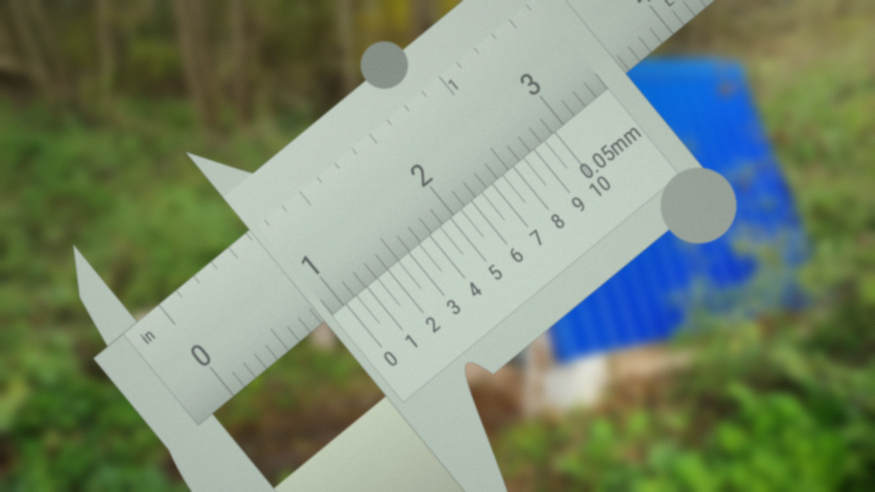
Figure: 10.2 mm
